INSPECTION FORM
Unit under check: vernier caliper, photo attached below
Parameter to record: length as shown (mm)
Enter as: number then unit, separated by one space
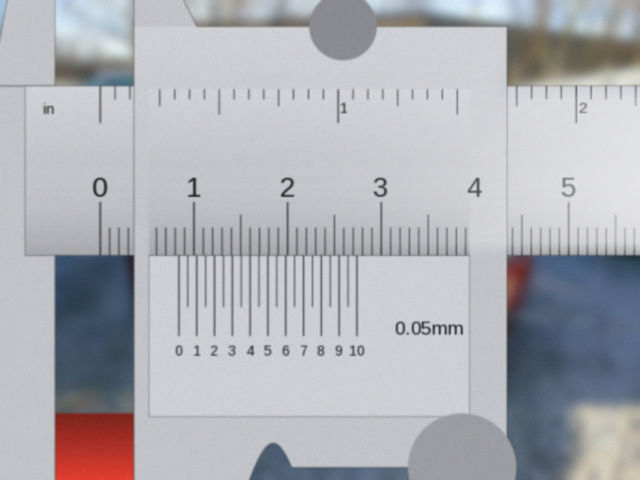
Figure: 8.4 mm
